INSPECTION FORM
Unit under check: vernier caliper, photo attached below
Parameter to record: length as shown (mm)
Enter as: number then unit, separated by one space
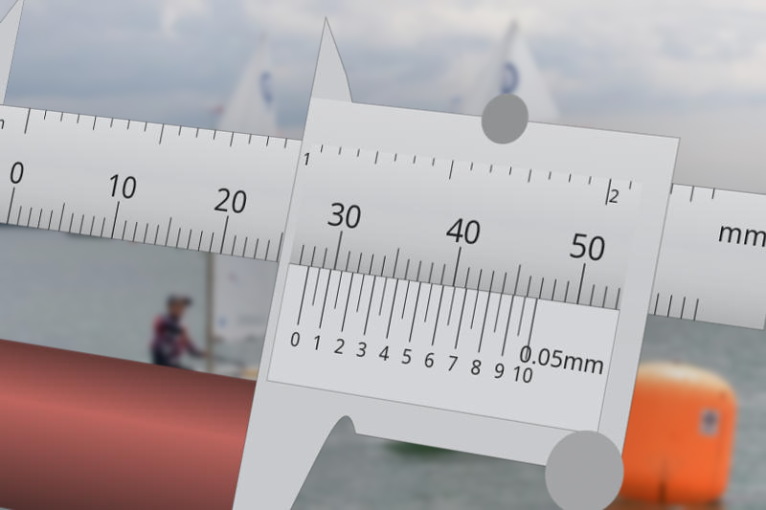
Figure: 27.8 mm
